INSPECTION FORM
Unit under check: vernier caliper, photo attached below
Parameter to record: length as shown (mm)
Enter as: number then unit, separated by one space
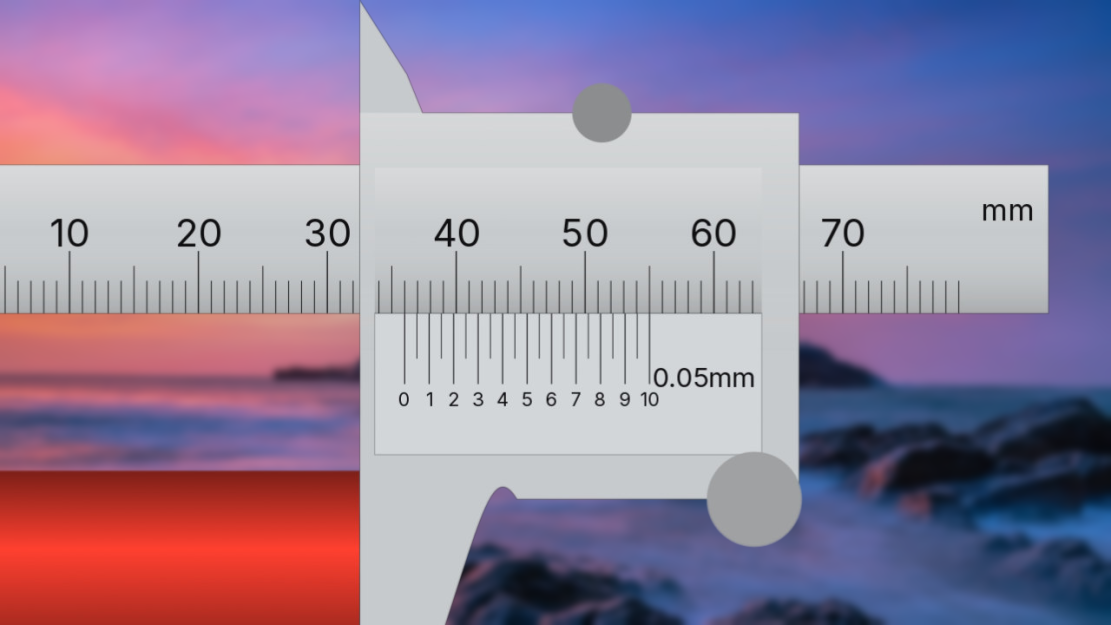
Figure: 36.0 mm
